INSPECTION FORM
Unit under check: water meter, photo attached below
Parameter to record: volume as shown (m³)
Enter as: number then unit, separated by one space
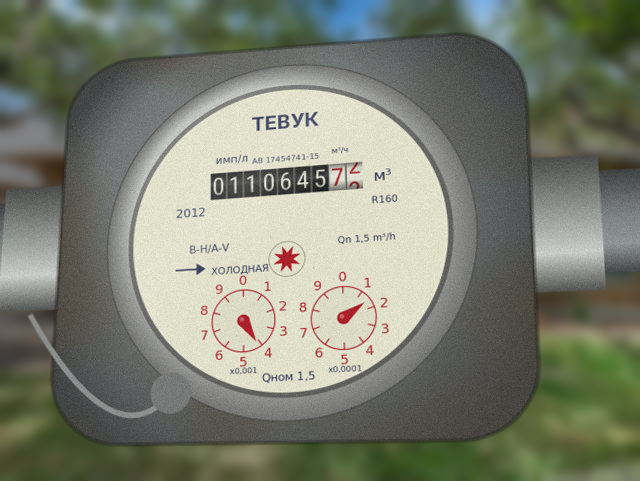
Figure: 110645.7241 m³
